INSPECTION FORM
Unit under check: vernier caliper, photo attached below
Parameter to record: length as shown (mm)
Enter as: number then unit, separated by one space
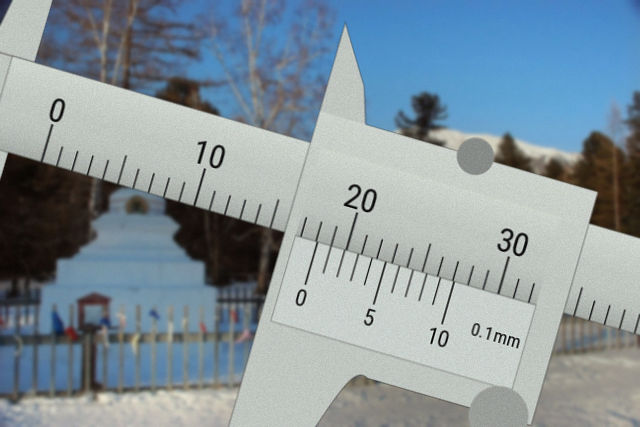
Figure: 18.1 mm
